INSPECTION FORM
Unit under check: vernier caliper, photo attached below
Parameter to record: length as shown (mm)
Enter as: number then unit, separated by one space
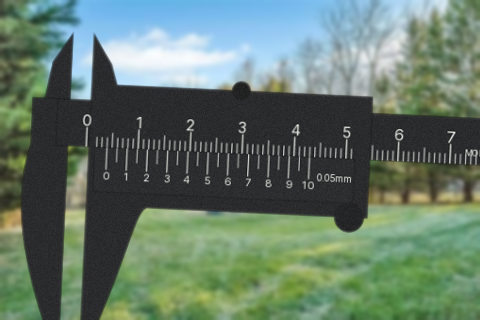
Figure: 4.0 mm
